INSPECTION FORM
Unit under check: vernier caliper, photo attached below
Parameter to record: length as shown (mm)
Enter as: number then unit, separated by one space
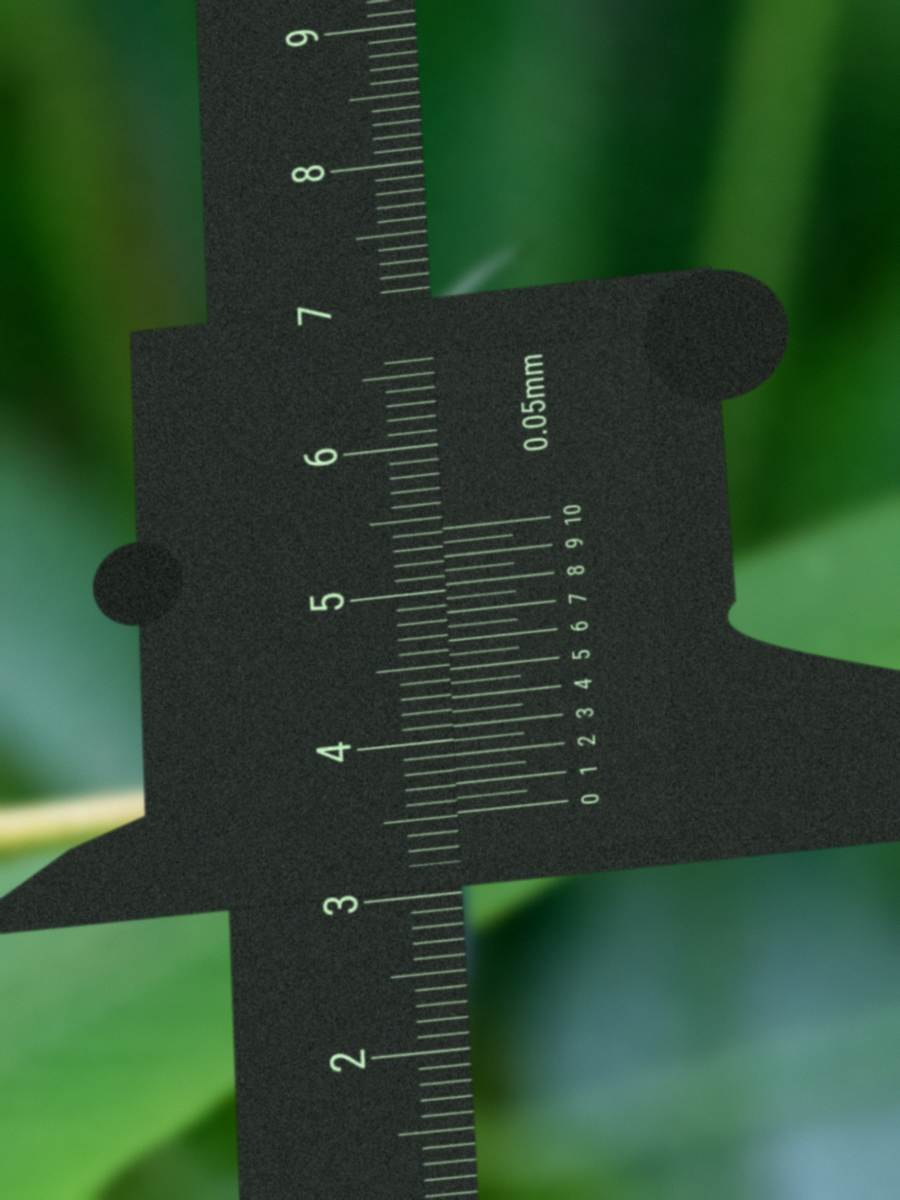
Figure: 35.2 mm
